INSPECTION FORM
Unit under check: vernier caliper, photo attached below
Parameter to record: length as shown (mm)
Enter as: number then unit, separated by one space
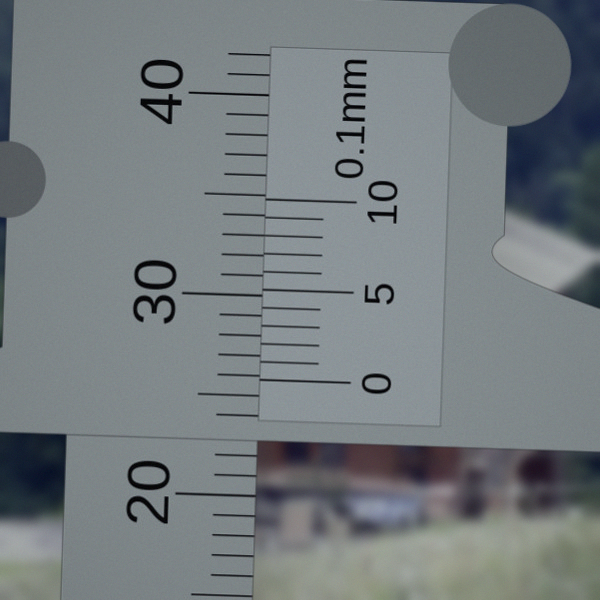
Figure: 25.8 mm
